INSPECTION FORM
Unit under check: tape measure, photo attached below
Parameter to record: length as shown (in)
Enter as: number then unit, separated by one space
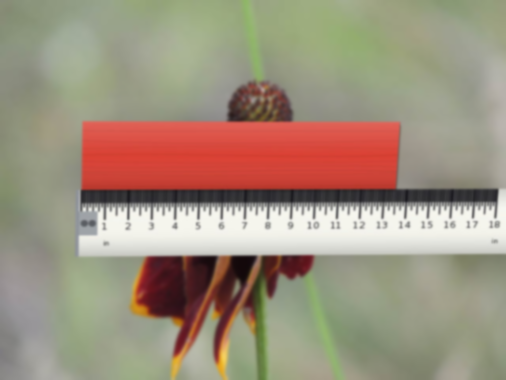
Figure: 13.5 in
